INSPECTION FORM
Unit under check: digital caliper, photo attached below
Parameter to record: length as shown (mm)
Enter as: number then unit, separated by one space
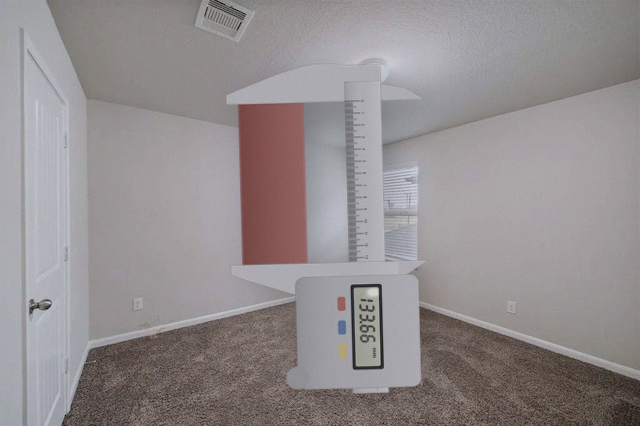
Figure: 133.66 mm
